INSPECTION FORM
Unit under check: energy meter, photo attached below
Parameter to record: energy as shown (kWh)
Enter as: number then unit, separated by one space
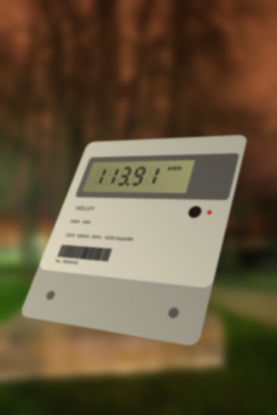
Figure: 113.91 kWh
